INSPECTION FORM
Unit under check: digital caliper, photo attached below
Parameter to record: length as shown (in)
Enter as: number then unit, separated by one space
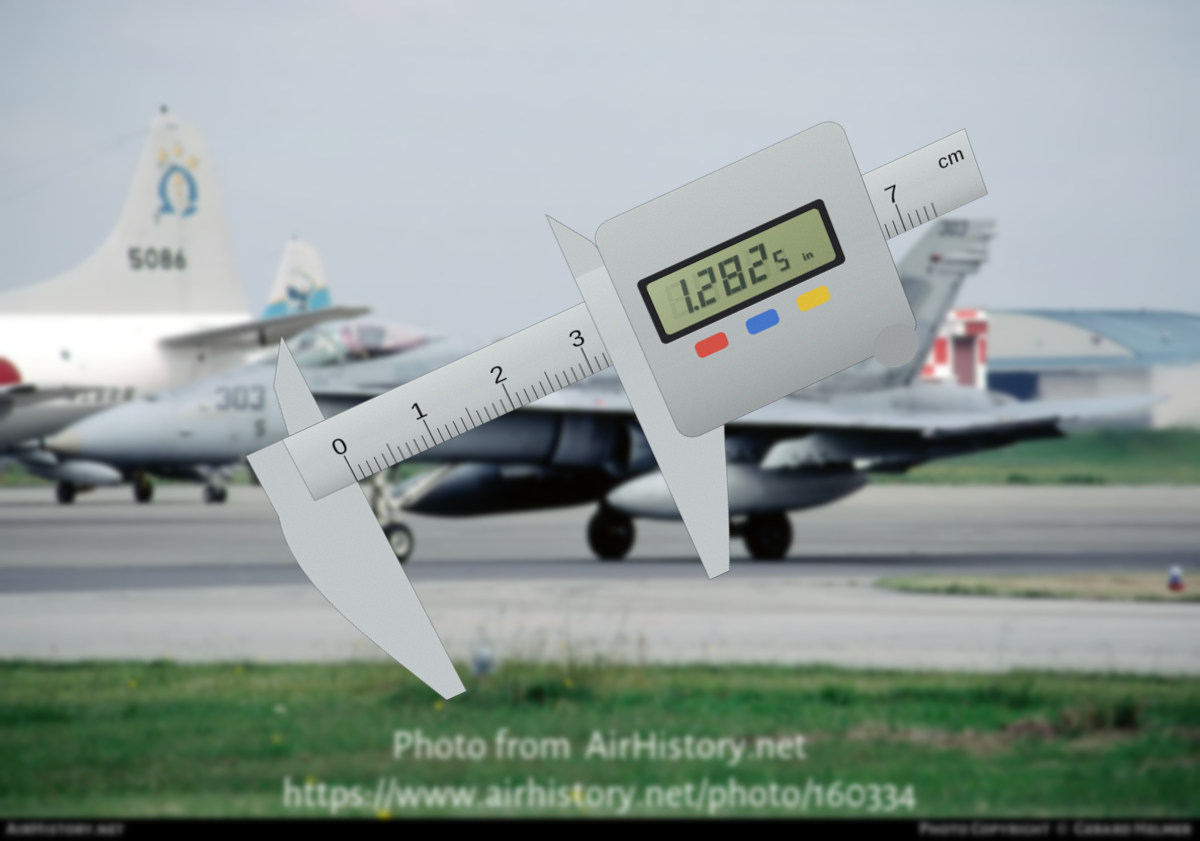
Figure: 1.2825 in
